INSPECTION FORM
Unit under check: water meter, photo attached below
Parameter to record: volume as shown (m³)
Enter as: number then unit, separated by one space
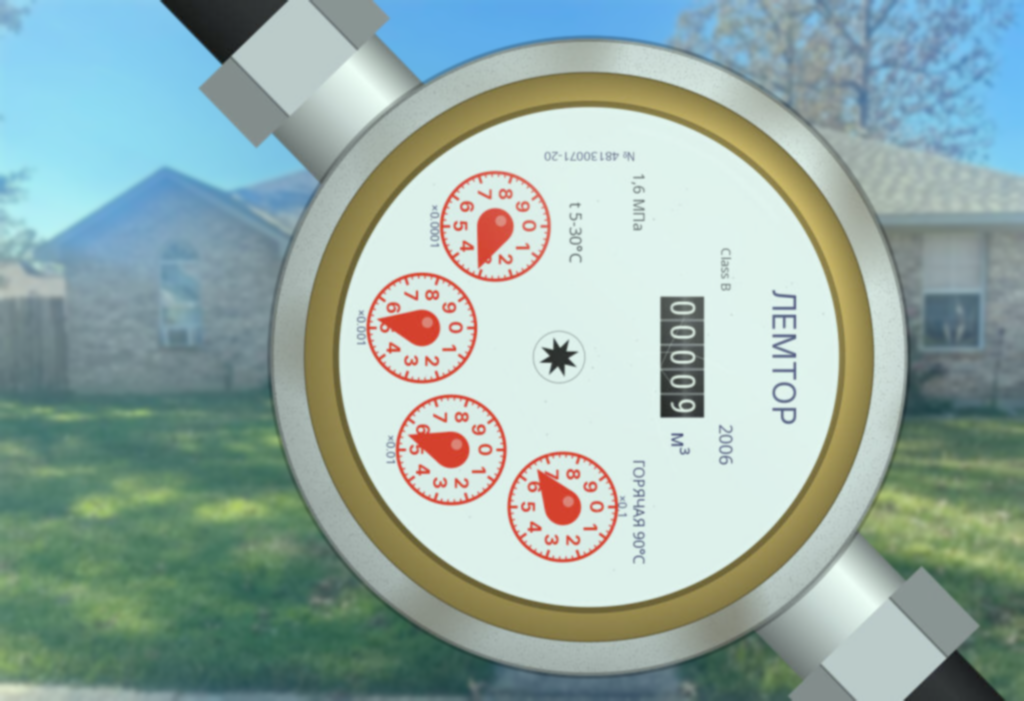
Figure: 9.6553 m³
